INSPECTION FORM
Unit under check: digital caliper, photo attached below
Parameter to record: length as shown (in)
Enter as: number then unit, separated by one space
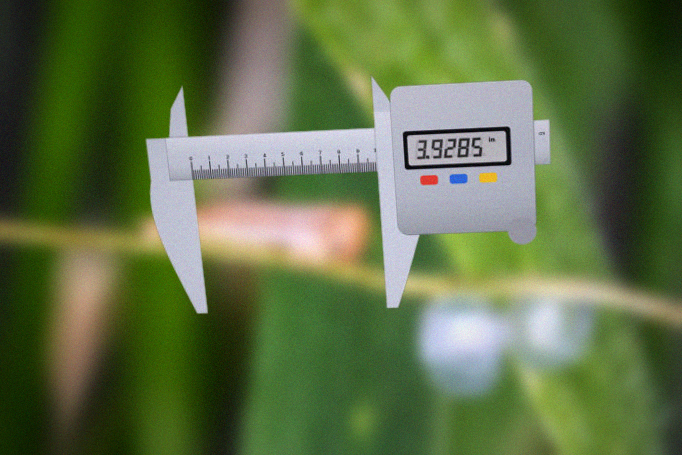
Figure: 3.9285 in
